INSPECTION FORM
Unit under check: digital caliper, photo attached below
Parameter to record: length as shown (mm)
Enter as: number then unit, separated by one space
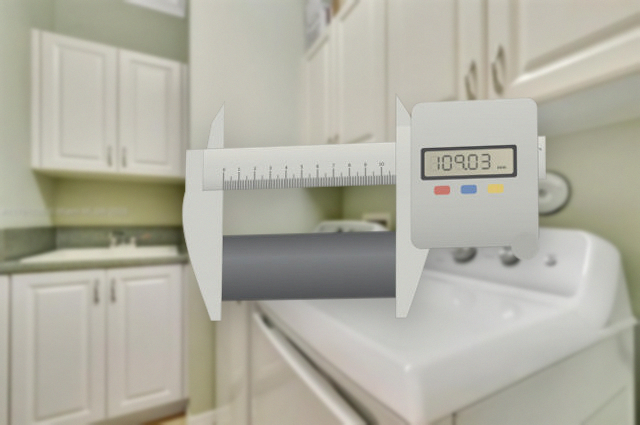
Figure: 109.03 mm
